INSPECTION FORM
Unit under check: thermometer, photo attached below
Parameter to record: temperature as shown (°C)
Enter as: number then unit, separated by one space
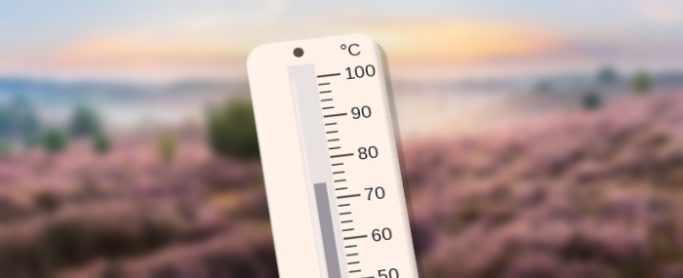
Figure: 74 °C
